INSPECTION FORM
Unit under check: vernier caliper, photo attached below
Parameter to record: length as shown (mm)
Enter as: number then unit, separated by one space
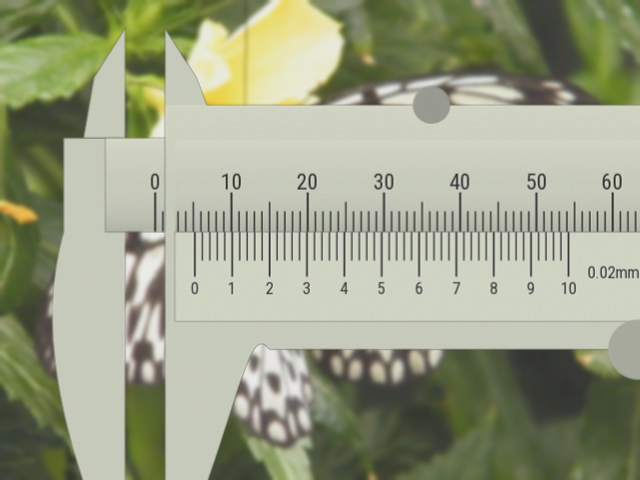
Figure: 5.2 mm
